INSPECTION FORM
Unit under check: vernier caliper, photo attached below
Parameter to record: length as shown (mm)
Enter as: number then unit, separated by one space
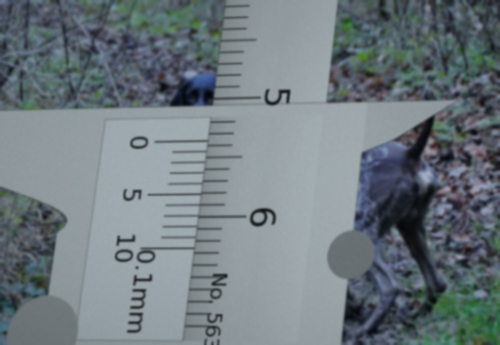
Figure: 53.6 mm
